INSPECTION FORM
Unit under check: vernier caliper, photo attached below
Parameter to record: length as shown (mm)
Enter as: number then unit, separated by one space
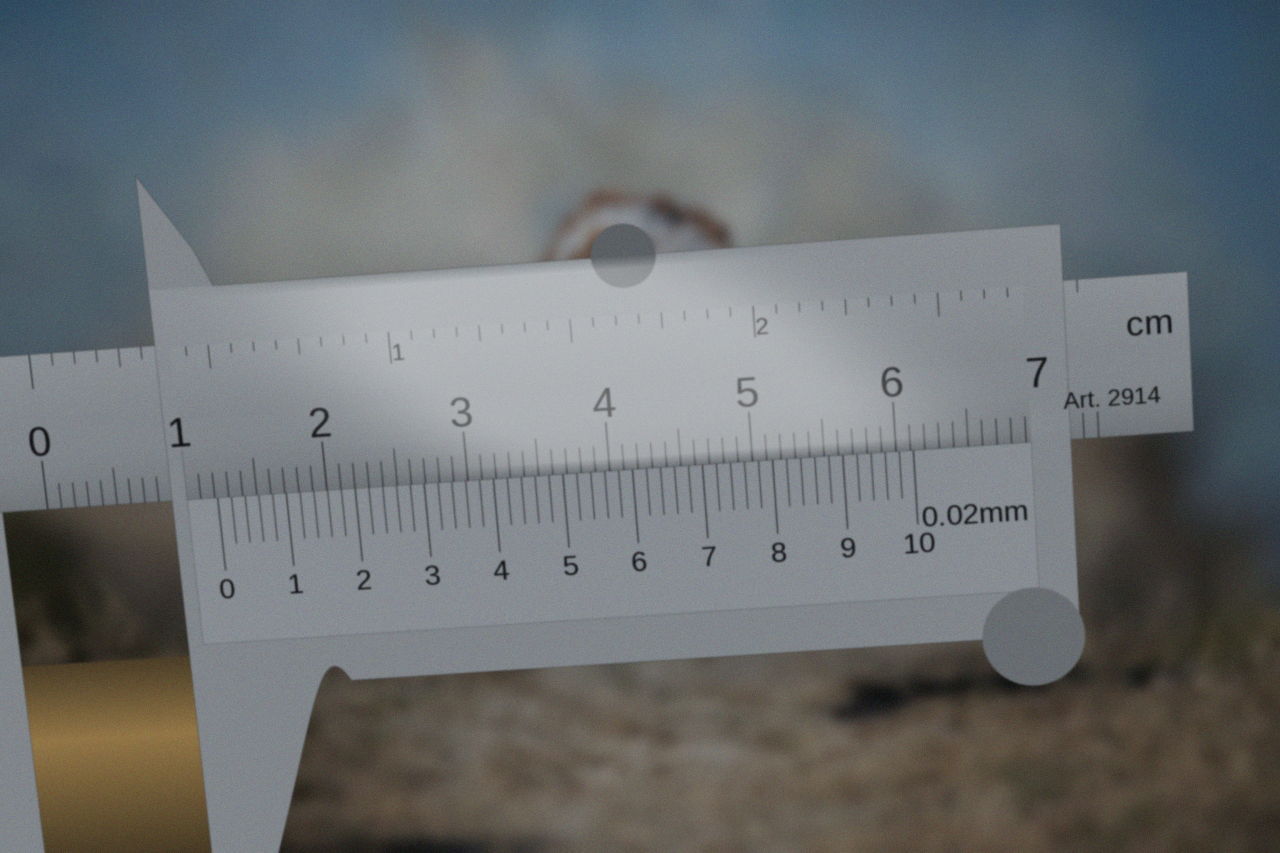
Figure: 12.2 mm
